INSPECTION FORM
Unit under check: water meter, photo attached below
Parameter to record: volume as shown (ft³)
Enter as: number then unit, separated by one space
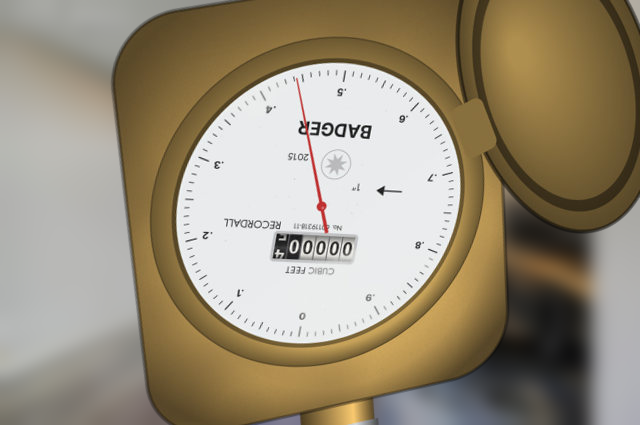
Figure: 4.44 ft³
